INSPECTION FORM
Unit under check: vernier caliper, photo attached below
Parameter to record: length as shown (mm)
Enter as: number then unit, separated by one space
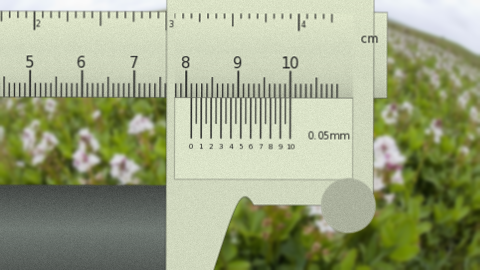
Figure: 81.0 mm
